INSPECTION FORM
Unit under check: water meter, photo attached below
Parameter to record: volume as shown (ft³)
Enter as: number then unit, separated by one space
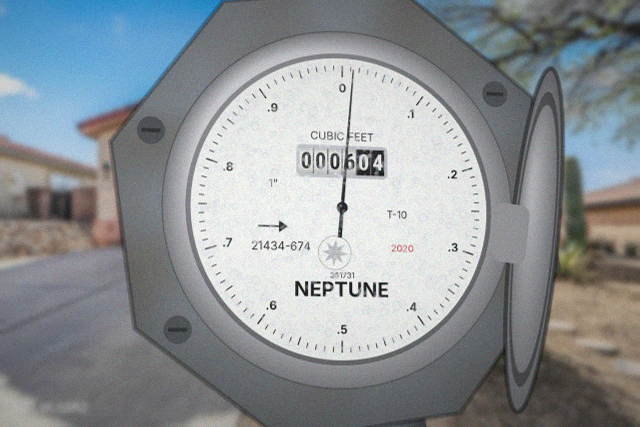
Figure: 604.01 ft³
